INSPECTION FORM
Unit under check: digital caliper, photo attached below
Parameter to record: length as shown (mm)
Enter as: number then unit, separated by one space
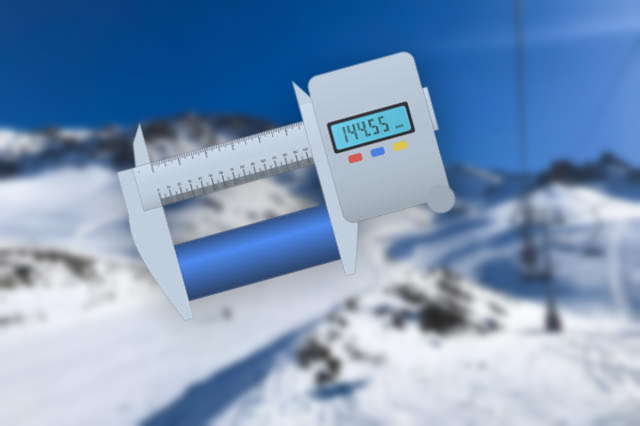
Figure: 144.55 mm
